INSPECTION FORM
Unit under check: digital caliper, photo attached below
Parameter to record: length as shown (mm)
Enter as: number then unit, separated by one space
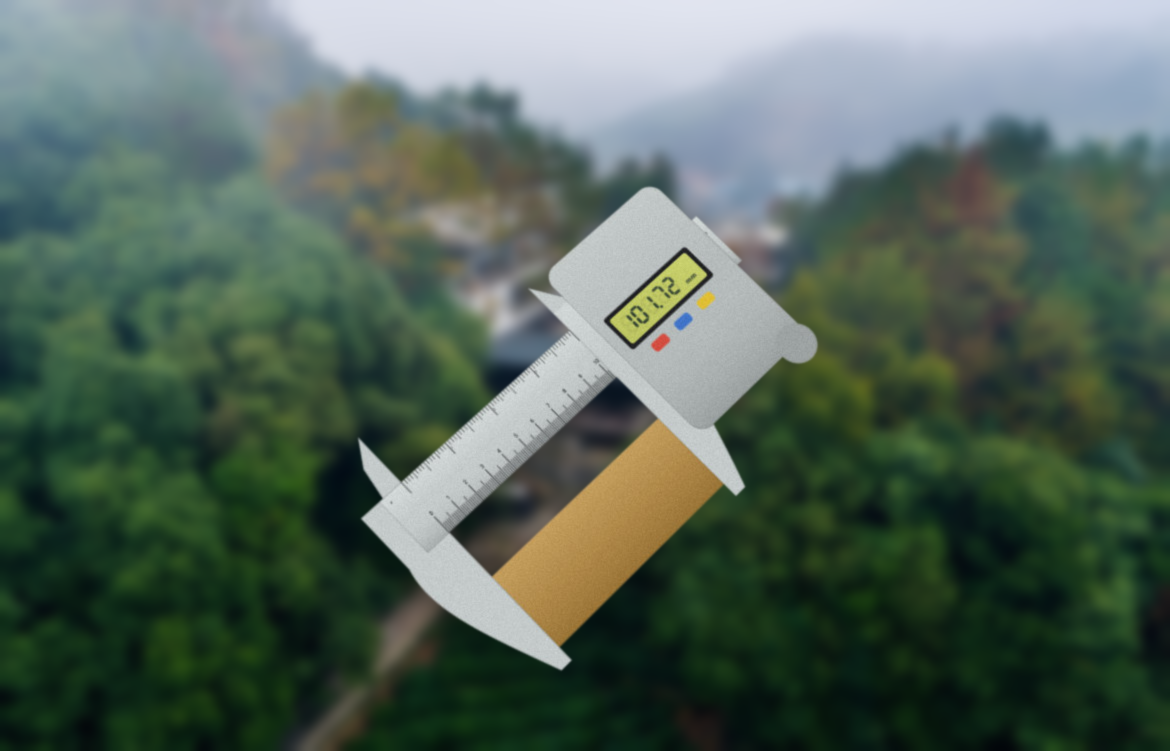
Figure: 101.72 mm
